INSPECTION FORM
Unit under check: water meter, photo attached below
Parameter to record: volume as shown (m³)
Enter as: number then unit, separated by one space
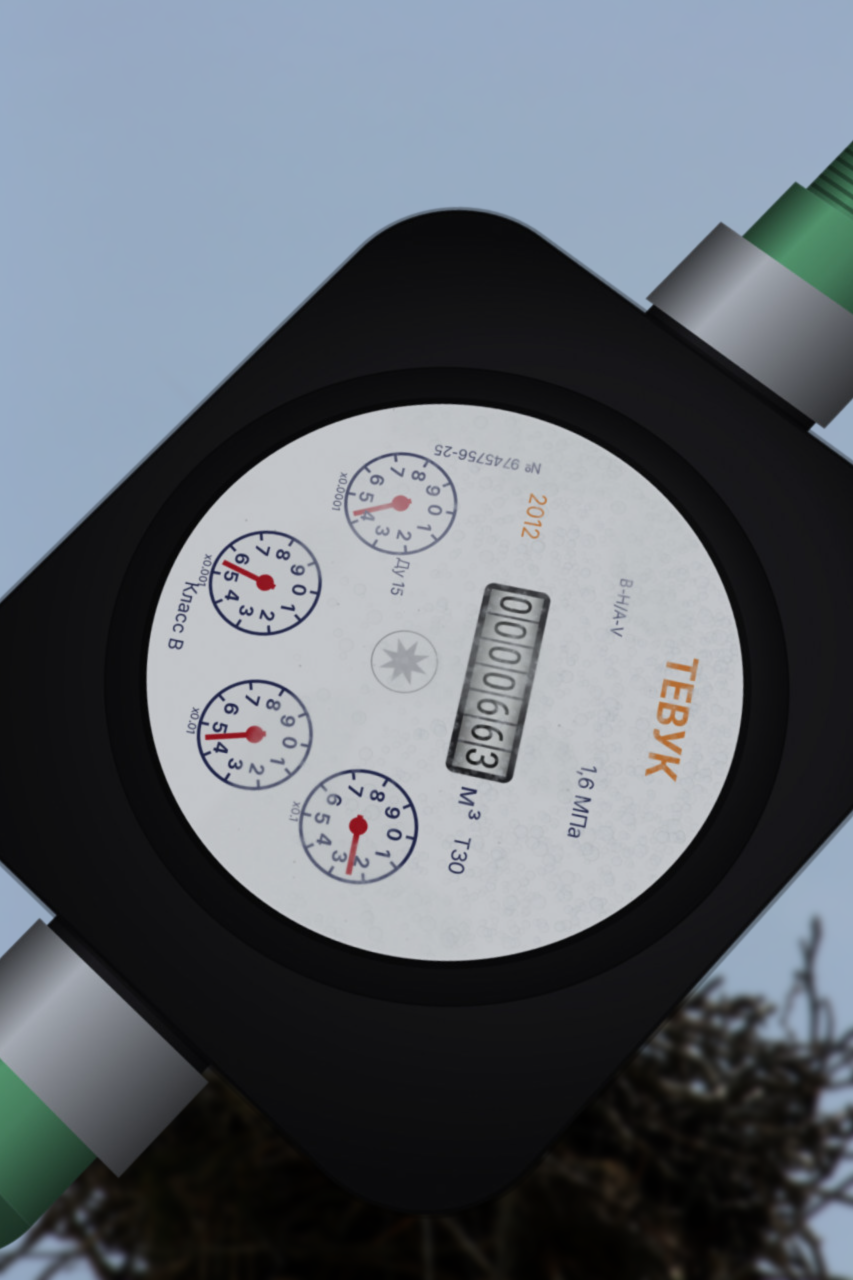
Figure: 663.2454 m³
